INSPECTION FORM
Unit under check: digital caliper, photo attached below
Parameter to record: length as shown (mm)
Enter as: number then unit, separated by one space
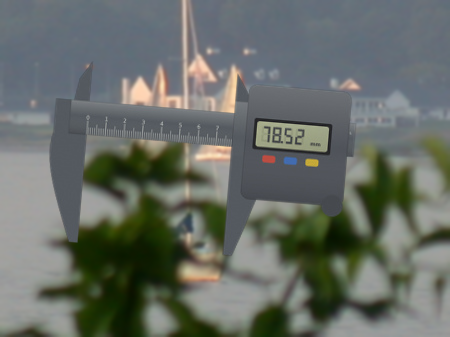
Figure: 78.52 mm
